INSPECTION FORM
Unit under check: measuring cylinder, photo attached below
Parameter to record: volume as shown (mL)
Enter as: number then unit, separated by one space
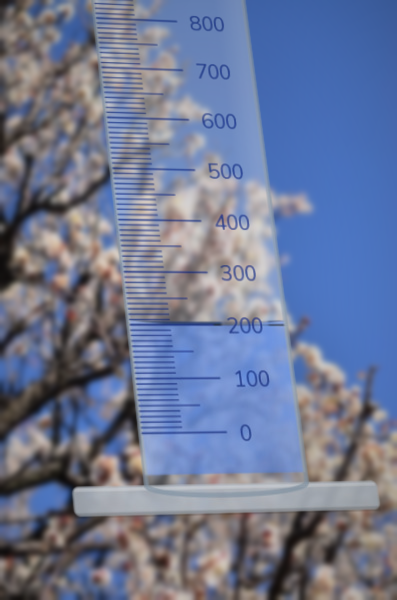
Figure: 200 mL
